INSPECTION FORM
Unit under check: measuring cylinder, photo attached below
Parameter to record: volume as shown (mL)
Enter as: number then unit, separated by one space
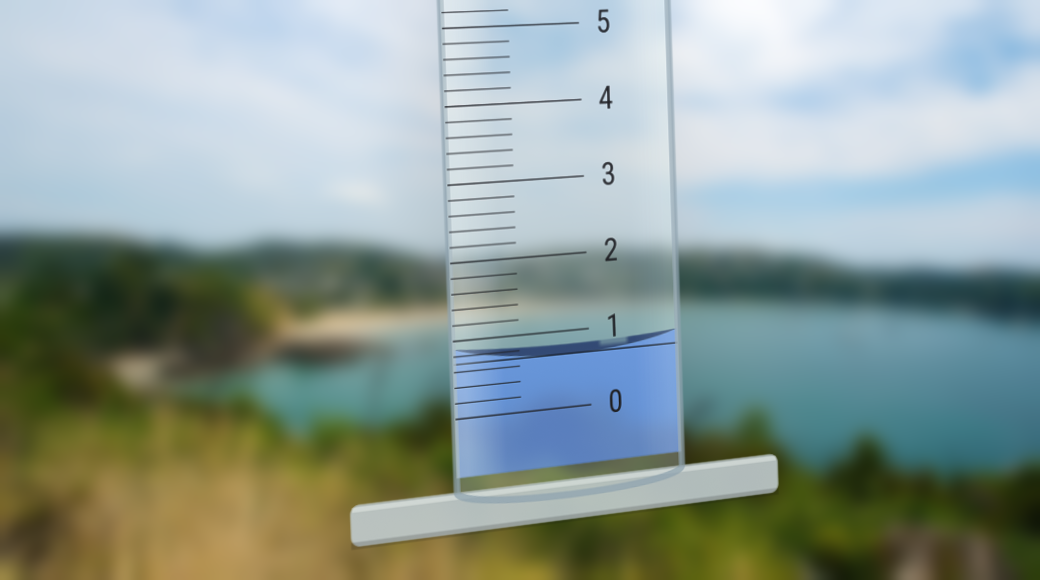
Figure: 0.7 mL
